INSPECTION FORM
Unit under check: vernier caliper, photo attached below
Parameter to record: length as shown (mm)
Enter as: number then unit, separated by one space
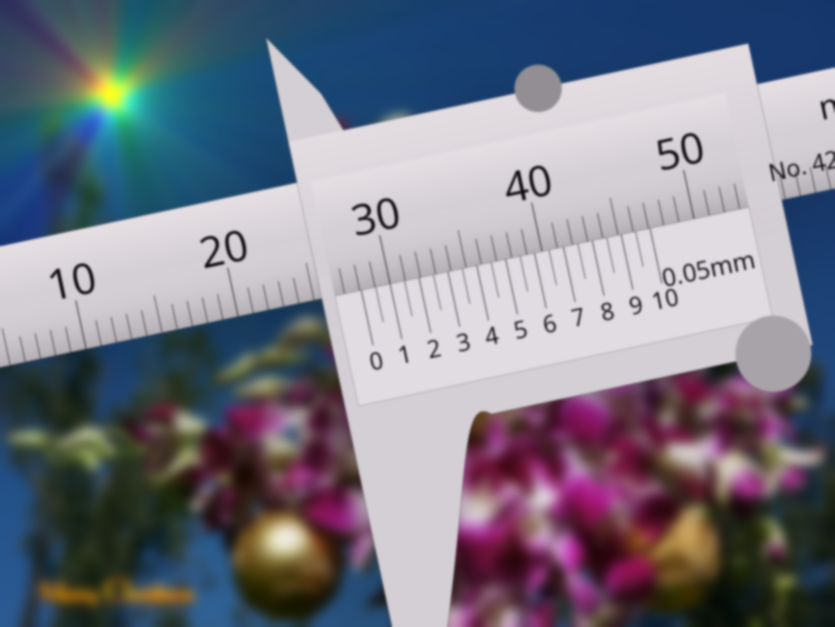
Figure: 28.1 mm
